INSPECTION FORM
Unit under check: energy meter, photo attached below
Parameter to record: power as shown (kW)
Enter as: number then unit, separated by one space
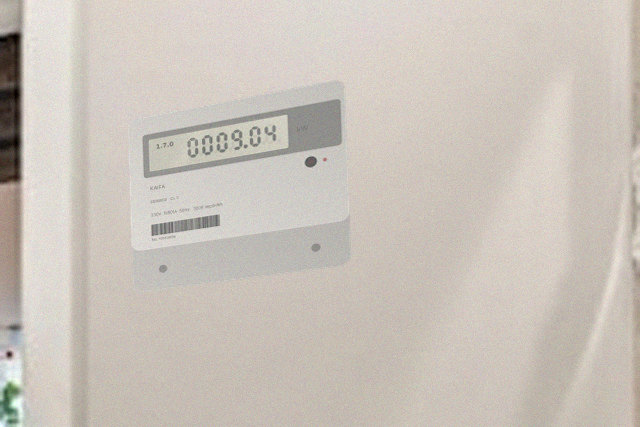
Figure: 9.04 kW
